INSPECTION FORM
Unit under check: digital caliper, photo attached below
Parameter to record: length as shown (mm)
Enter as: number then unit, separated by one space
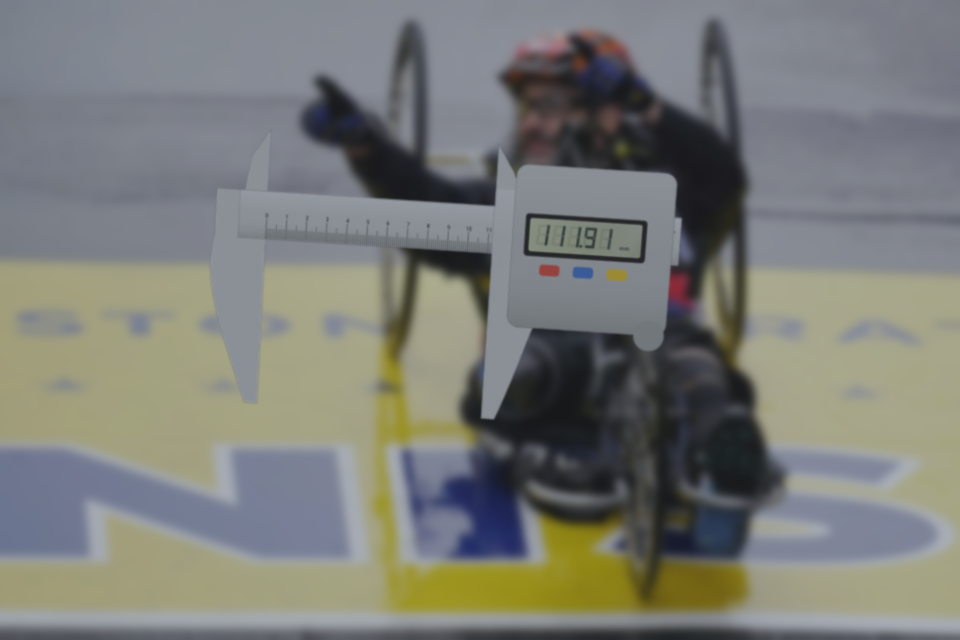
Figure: 111.91 mm
